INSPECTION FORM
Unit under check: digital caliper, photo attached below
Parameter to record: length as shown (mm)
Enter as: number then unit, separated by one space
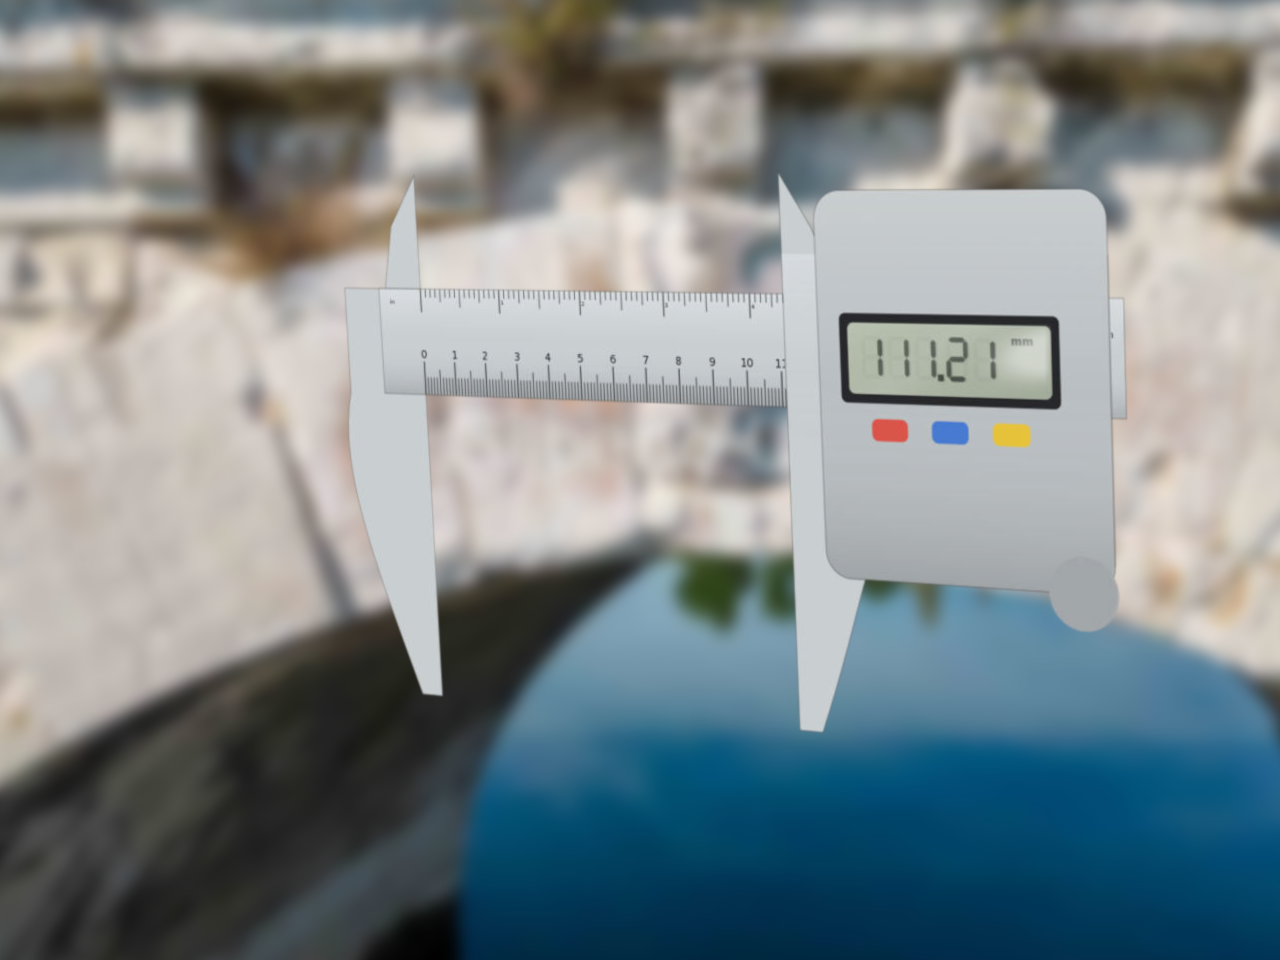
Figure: 111.21 mm
